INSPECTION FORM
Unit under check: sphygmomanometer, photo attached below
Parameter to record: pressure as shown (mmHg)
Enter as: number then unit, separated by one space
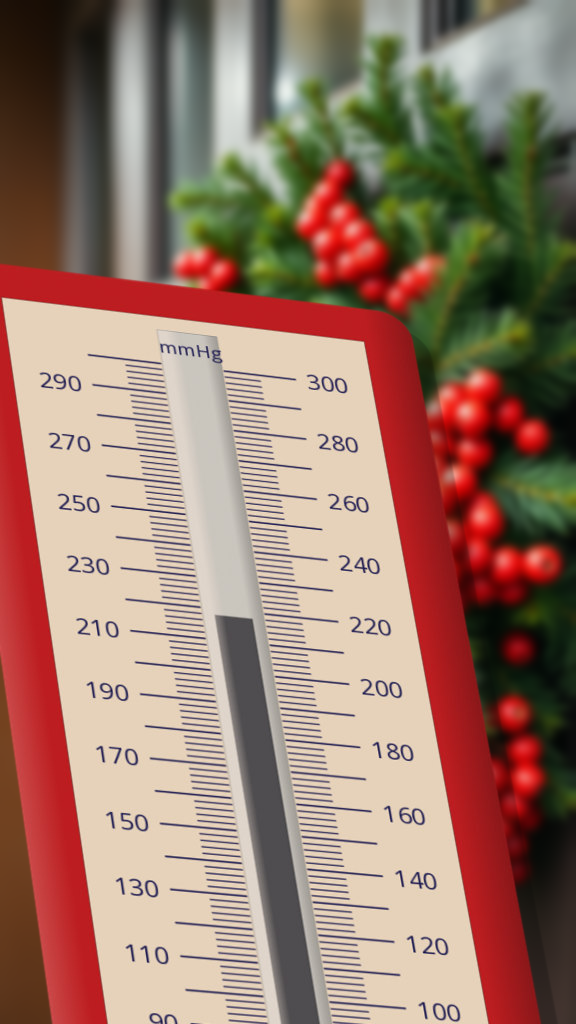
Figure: 218 mmHg
